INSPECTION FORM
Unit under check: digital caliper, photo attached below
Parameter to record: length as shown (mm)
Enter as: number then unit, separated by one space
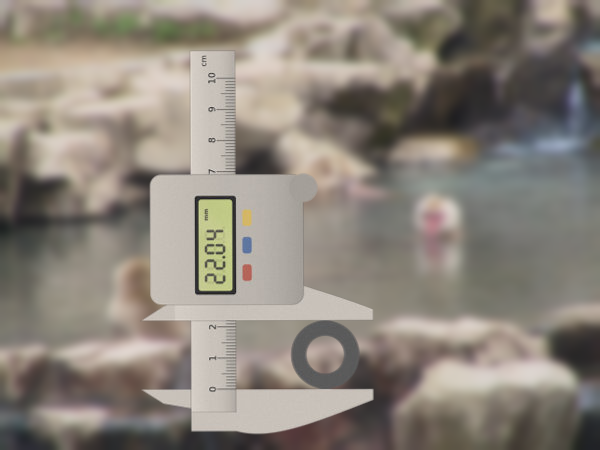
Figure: 22.04 mm
